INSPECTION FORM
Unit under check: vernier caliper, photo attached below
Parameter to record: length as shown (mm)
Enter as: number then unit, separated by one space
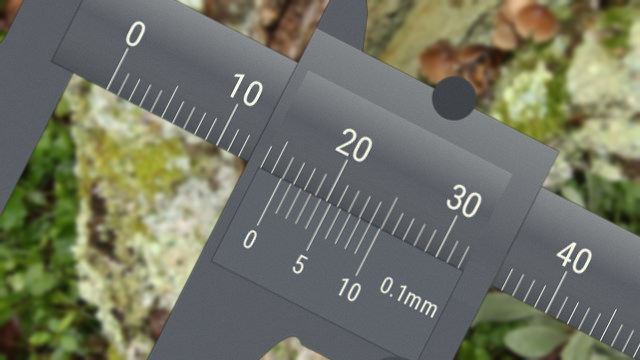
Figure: 15.9 mm
